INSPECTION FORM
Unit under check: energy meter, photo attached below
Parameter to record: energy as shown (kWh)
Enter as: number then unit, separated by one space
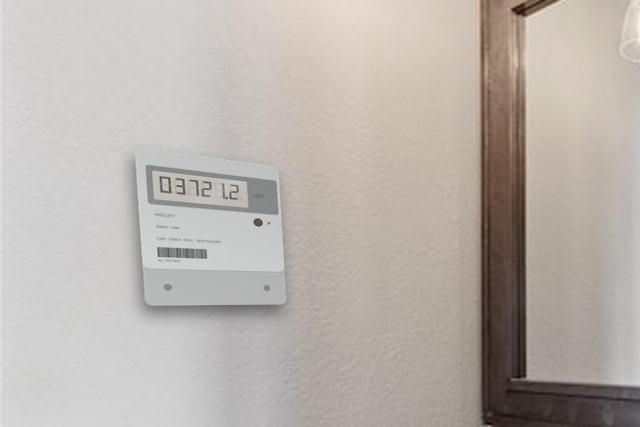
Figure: 3721.2 kWh
